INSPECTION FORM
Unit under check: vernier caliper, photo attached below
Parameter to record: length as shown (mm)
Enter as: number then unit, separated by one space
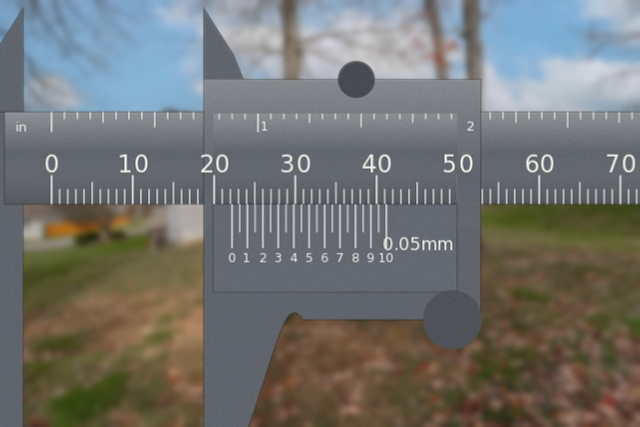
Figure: 22.2 mm
